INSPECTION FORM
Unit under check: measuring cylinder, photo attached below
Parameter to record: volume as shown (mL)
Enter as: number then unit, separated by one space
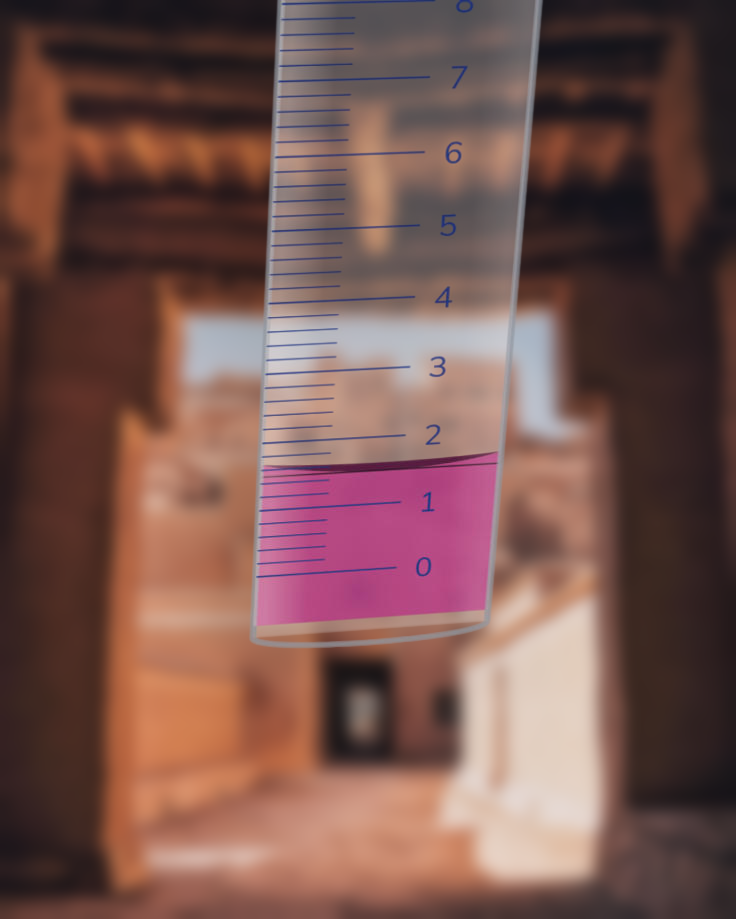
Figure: 1.5 mL
